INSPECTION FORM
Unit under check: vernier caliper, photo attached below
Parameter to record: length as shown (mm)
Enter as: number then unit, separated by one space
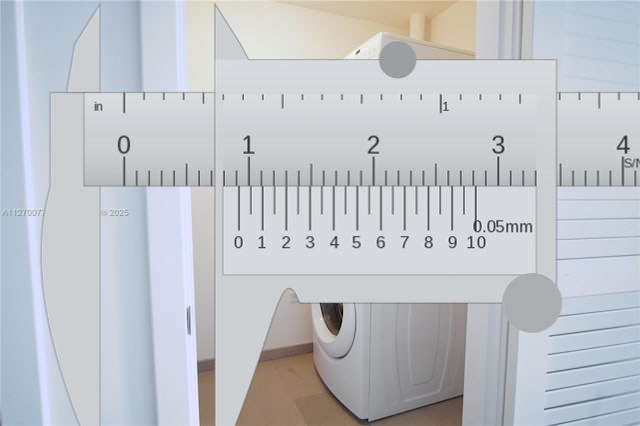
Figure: 9.2 mm
